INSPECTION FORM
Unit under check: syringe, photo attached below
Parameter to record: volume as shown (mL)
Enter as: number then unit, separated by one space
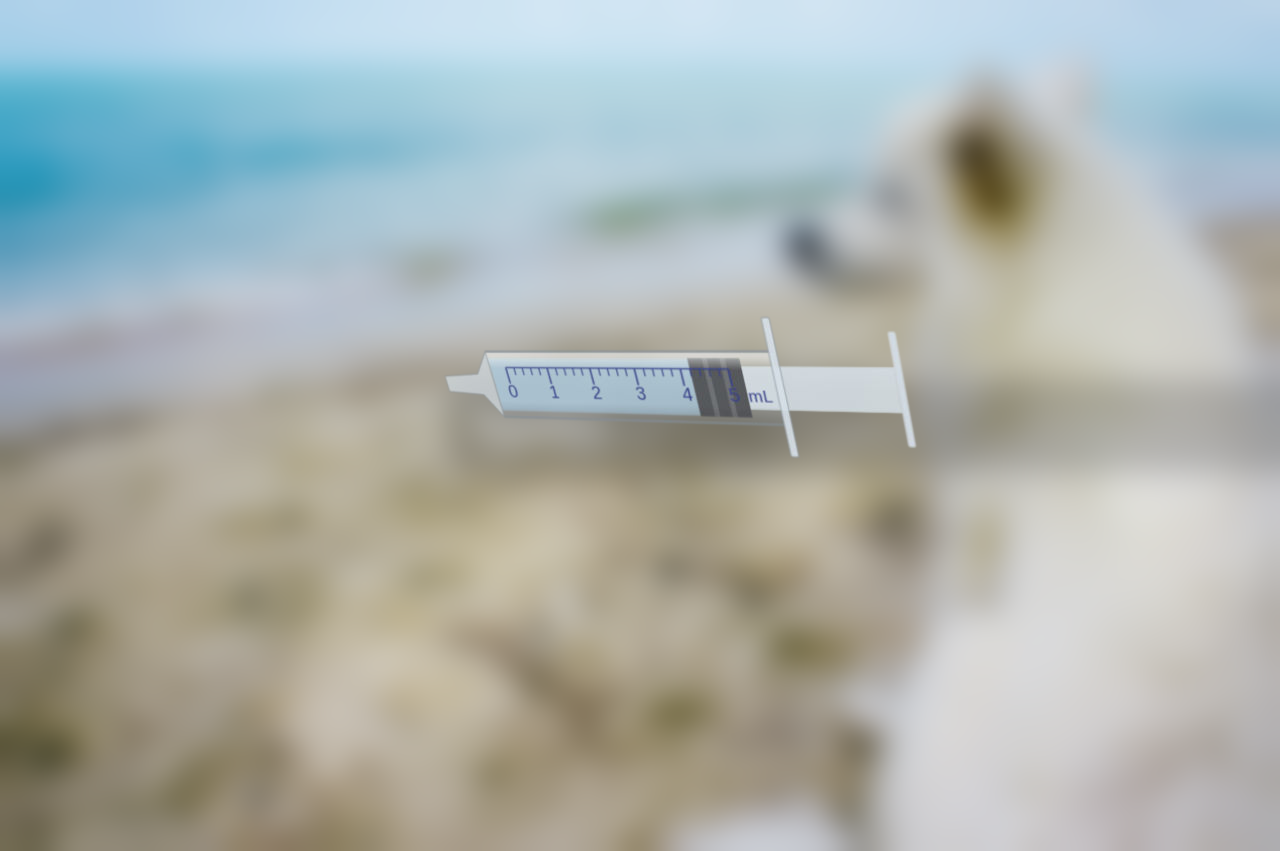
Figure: 4.2 mL
